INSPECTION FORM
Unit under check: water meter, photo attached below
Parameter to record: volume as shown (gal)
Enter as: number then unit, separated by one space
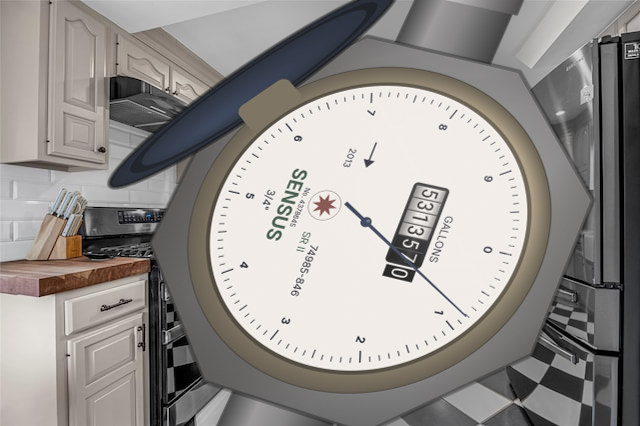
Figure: 5313570.8 gal
